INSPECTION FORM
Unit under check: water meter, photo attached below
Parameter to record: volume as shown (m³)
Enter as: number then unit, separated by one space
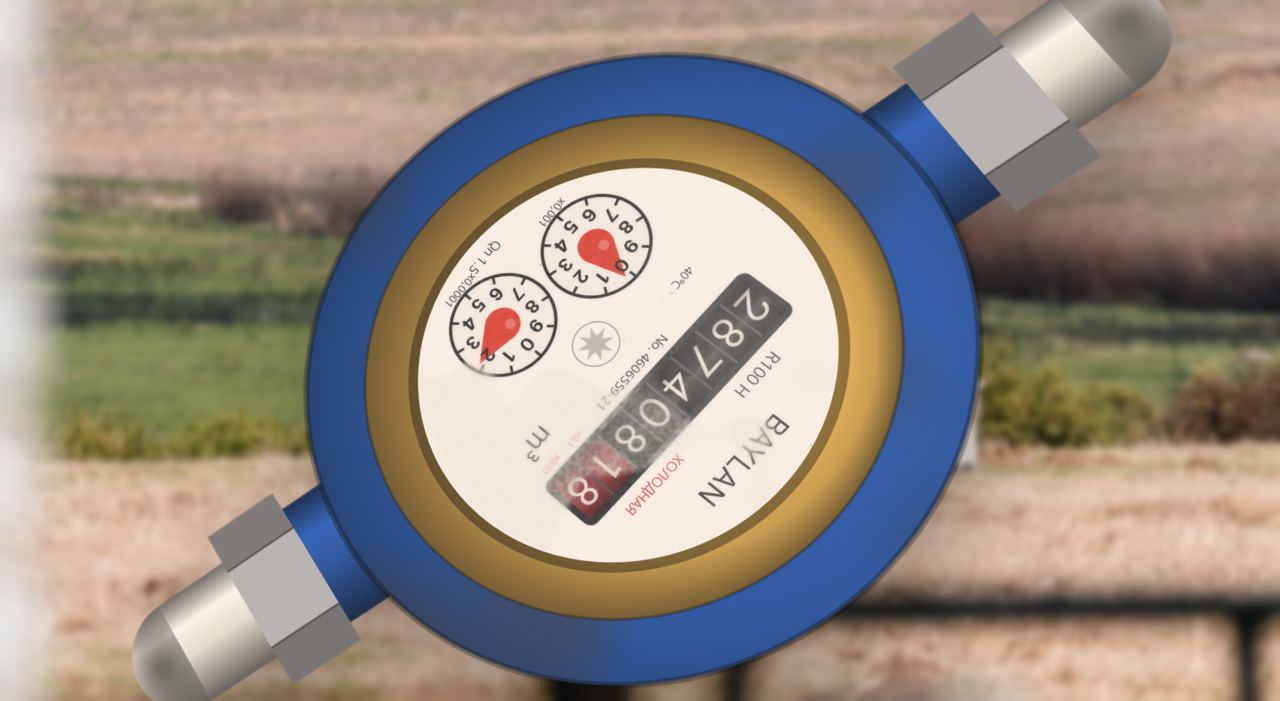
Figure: 287408.1802 m³
